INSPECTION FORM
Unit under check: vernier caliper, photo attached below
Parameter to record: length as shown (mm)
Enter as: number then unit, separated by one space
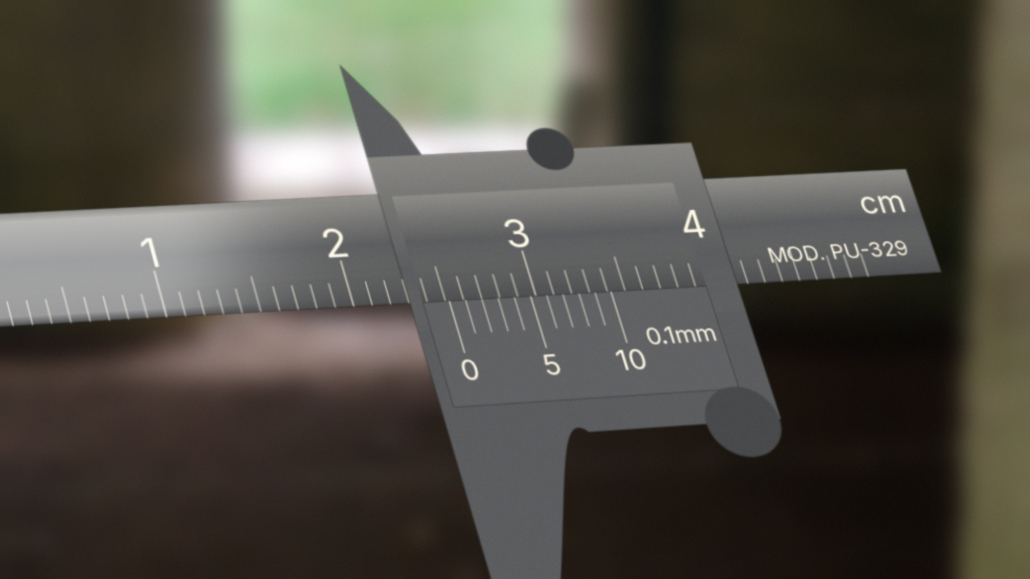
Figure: 25.2 mm
